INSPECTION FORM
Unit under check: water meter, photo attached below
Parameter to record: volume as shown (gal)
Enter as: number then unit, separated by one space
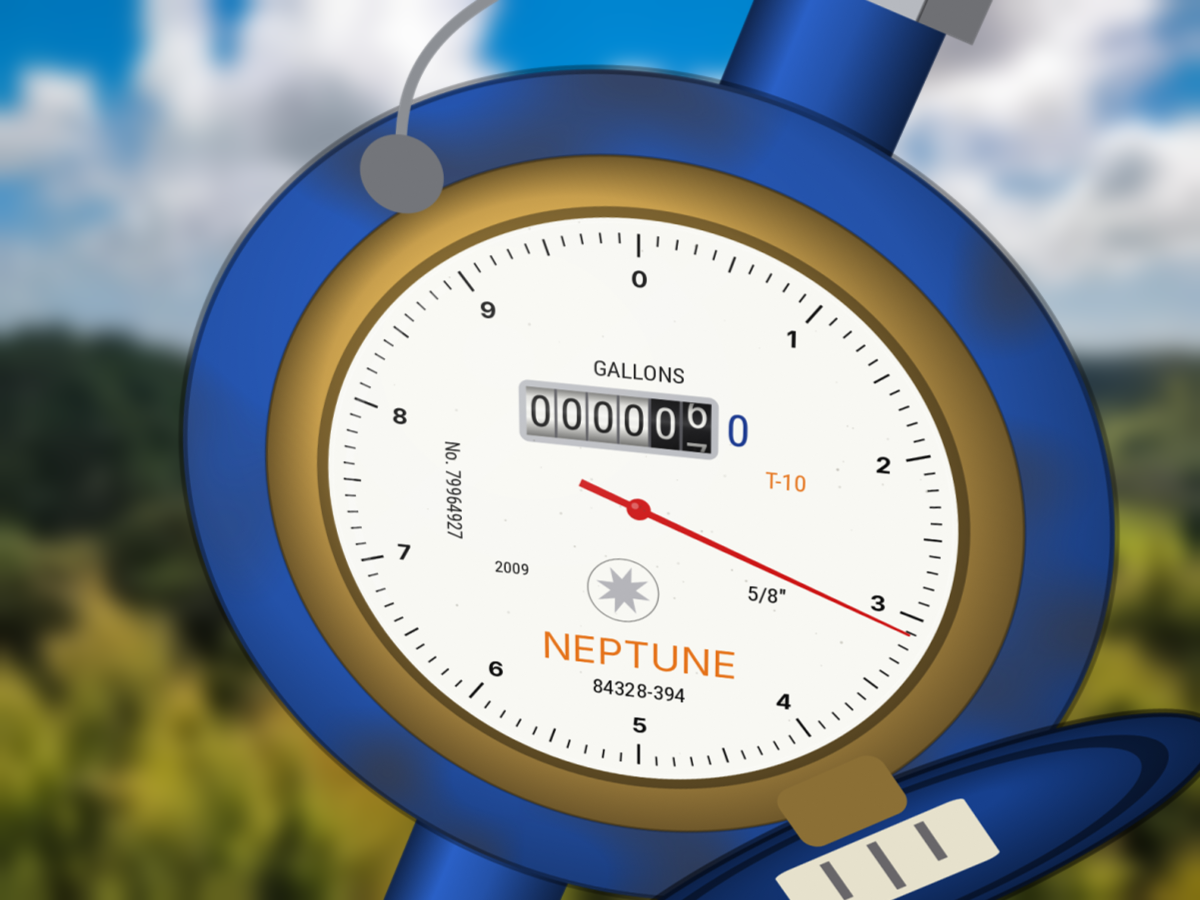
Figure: 63.1 gal
